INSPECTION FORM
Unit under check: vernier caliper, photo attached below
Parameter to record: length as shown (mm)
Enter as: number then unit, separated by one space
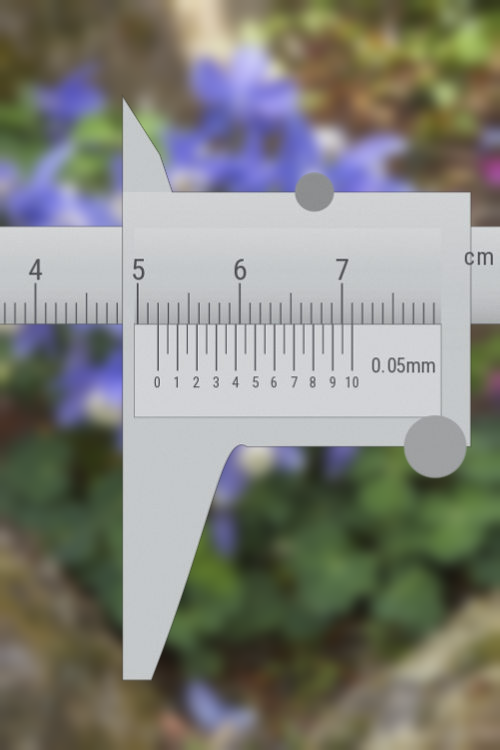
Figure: 52.0 mm
